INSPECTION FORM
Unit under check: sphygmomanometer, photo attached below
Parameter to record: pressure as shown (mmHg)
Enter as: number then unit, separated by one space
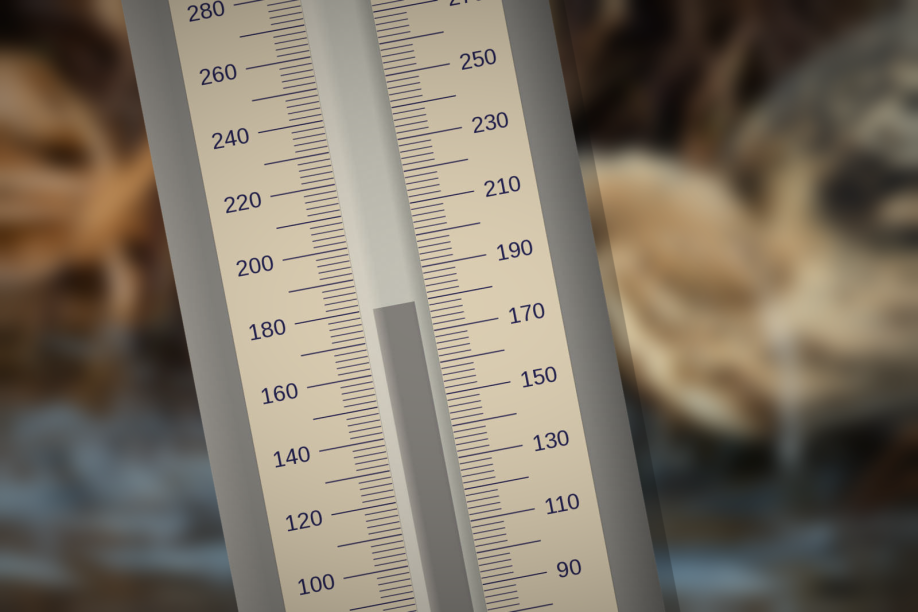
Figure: 180 mmHg
